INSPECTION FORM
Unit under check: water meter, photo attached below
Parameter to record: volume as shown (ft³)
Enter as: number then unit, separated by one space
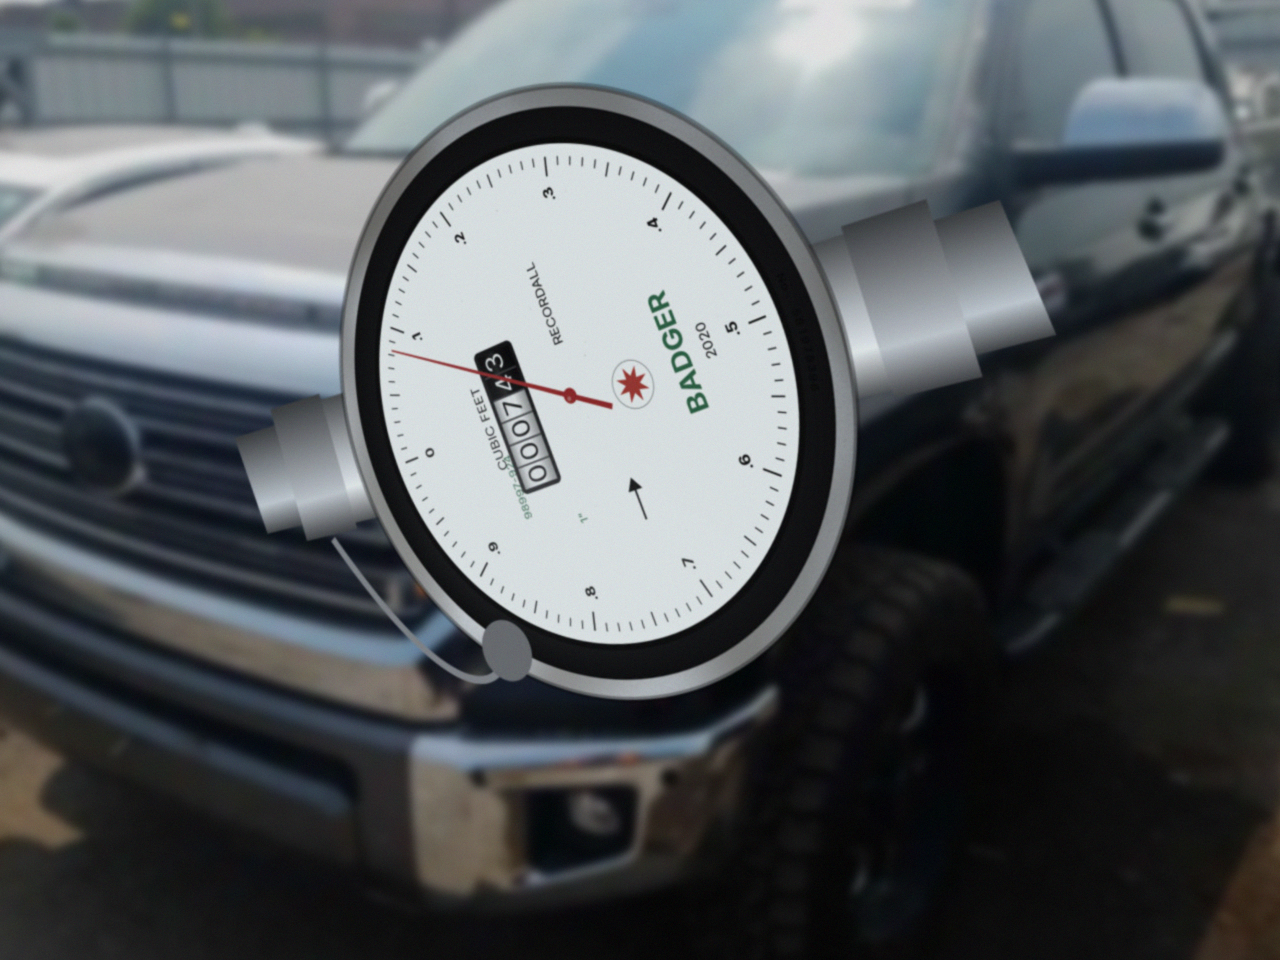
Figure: 743.08 ft³
